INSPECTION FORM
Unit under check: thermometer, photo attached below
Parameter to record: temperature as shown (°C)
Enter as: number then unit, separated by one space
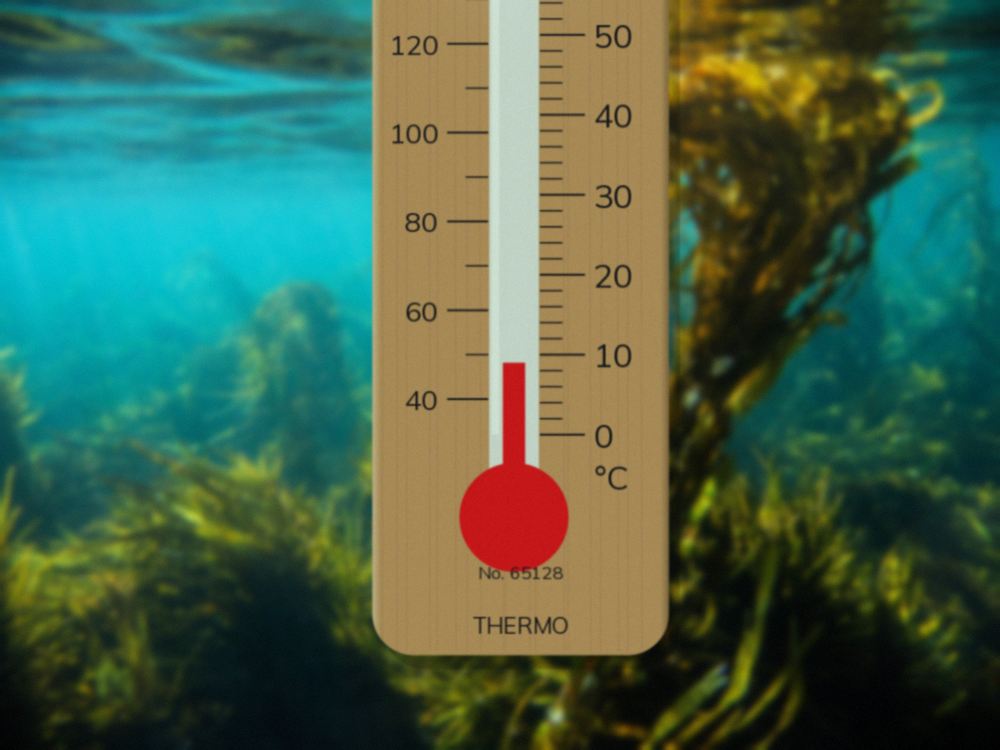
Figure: 9 °C
